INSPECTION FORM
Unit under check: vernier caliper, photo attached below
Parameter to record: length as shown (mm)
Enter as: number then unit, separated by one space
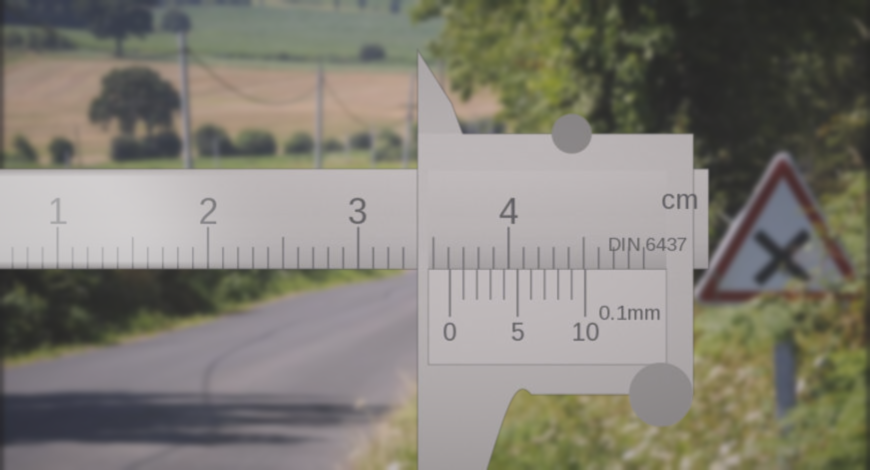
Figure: 36.1 mm
